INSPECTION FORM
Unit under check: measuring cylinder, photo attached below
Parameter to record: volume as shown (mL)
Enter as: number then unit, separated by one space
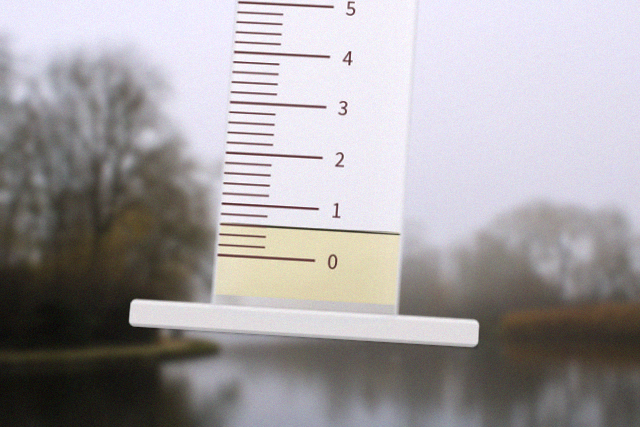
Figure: 0.6 mL
